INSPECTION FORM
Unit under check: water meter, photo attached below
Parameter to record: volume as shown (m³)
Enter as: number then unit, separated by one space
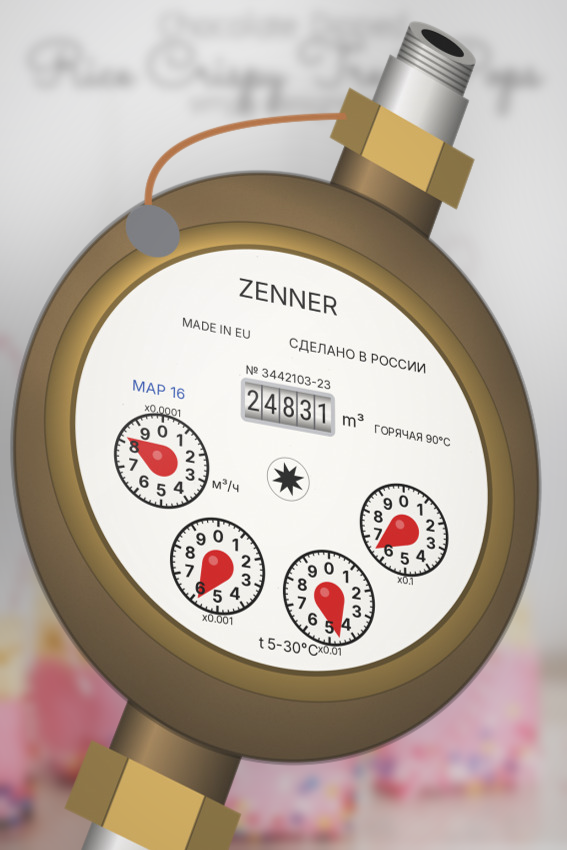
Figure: 24831.6458 m³
